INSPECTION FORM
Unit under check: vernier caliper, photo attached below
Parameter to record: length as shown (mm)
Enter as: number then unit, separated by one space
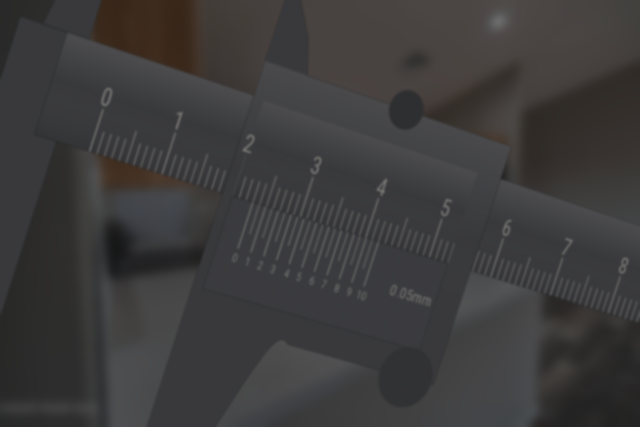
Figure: 23.0 mm
